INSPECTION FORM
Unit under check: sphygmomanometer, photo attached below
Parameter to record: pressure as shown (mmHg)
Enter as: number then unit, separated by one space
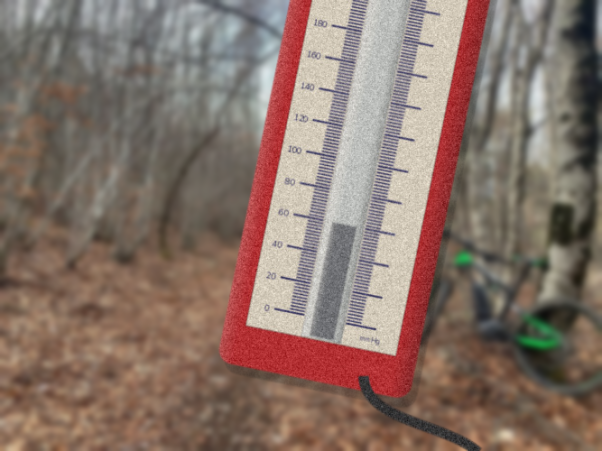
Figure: 60 mmHg
